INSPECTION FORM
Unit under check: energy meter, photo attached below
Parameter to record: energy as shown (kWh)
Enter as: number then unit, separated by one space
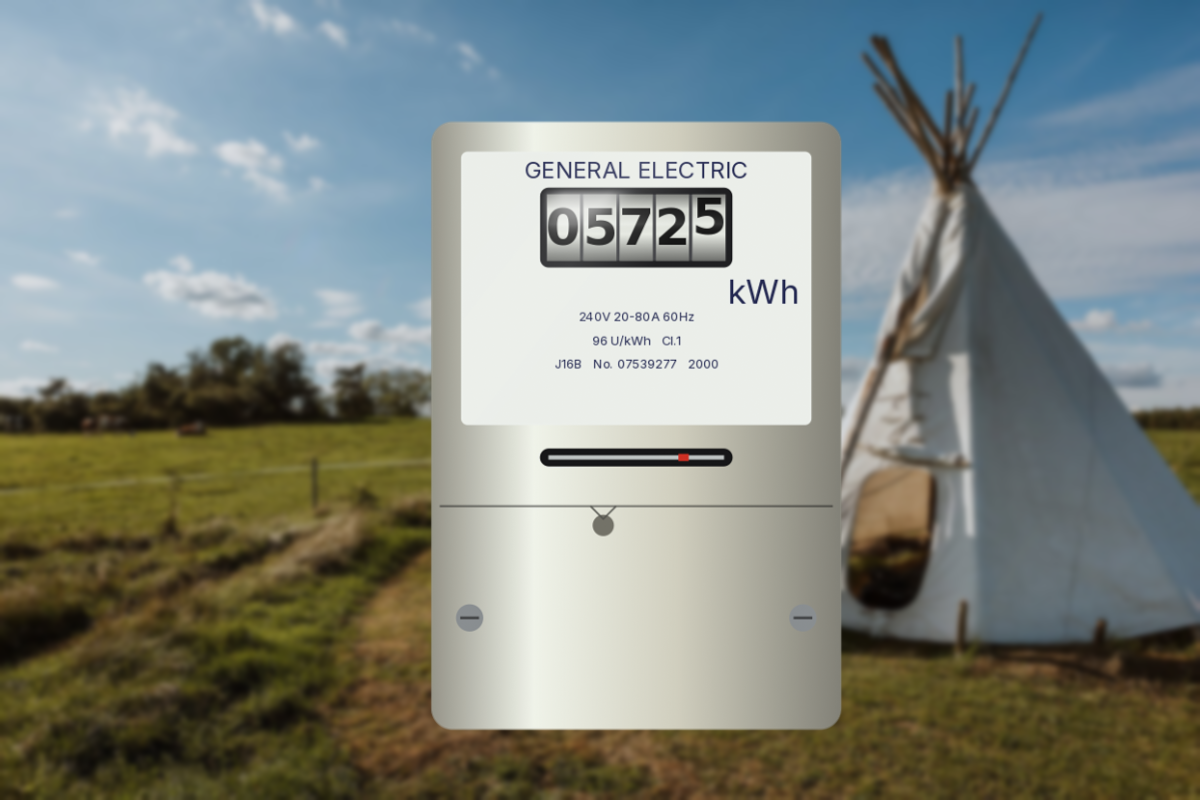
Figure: 5725 kWh
